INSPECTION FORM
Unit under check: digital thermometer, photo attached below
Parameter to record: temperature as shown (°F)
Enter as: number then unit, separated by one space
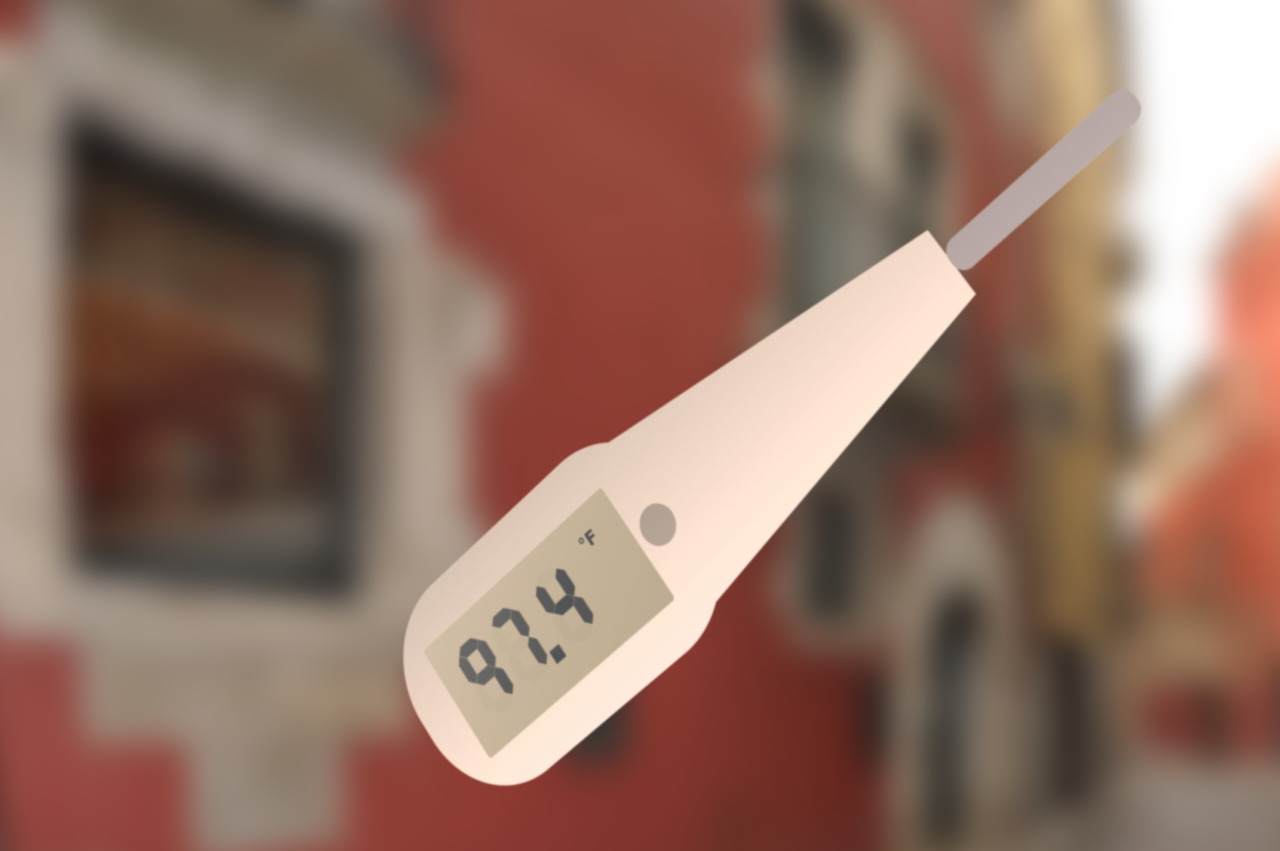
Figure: 97.4 °F
